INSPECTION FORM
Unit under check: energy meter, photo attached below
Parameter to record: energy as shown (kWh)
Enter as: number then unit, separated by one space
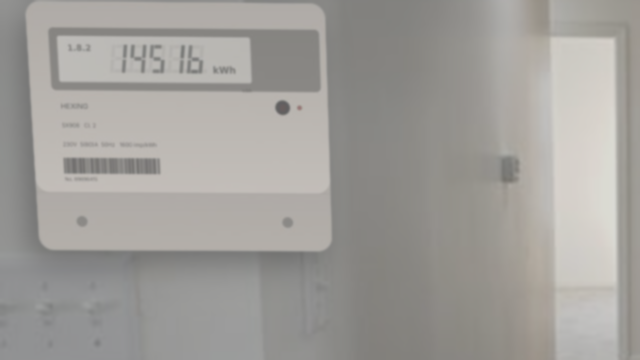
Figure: 14516 kWh
